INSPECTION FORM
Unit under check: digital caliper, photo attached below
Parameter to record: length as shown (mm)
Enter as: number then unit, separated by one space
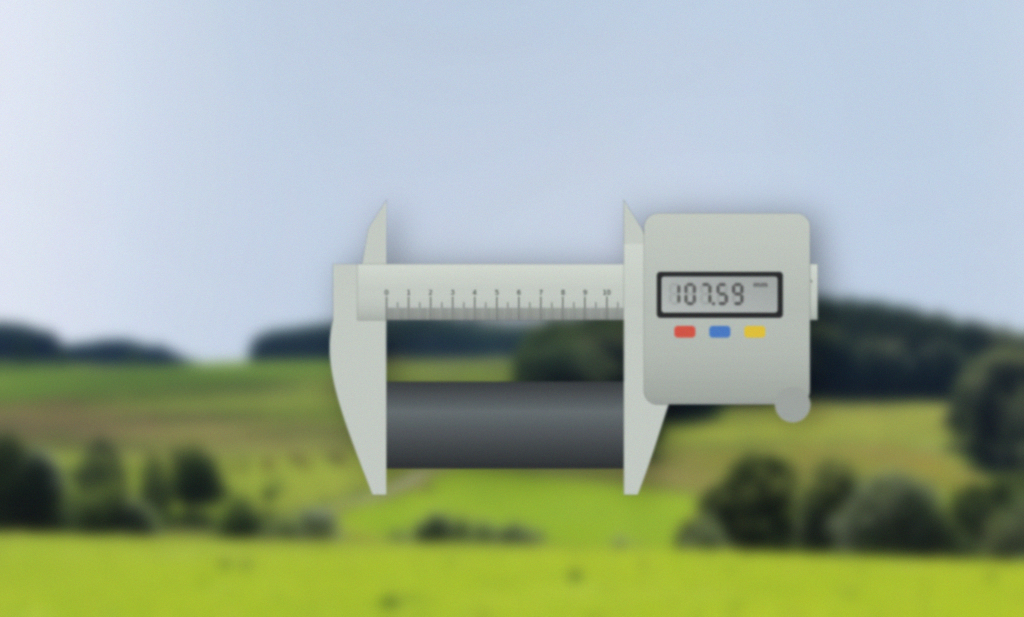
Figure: 107.59 mm
